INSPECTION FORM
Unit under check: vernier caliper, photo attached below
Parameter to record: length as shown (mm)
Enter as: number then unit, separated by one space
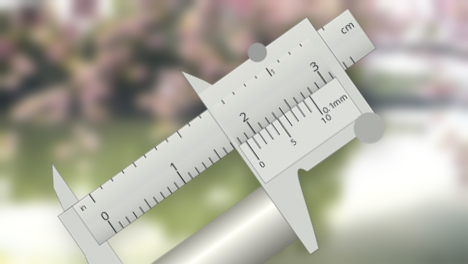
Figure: 18.6 mm
